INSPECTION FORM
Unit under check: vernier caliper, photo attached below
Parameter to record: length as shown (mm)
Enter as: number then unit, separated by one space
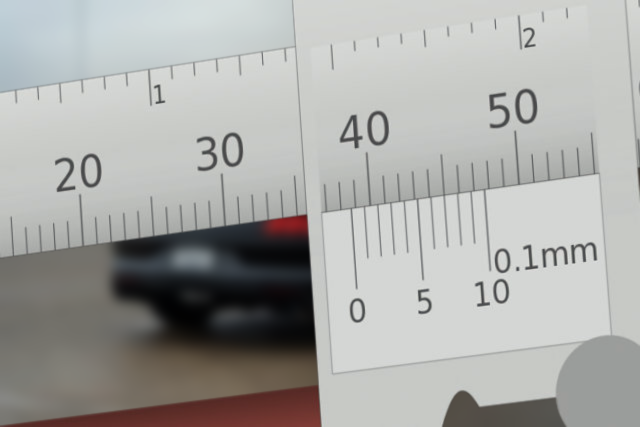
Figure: 38.7 mm
